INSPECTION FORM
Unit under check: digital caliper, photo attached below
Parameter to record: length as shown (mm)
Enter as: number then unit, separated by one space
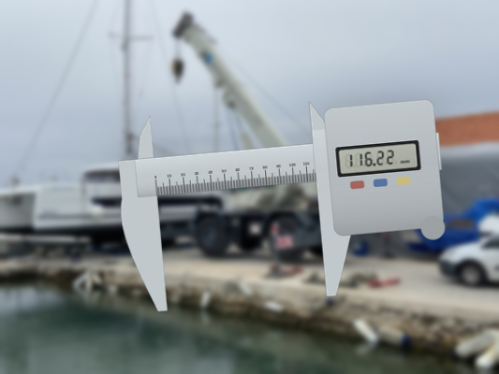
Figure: 116.22 mm
